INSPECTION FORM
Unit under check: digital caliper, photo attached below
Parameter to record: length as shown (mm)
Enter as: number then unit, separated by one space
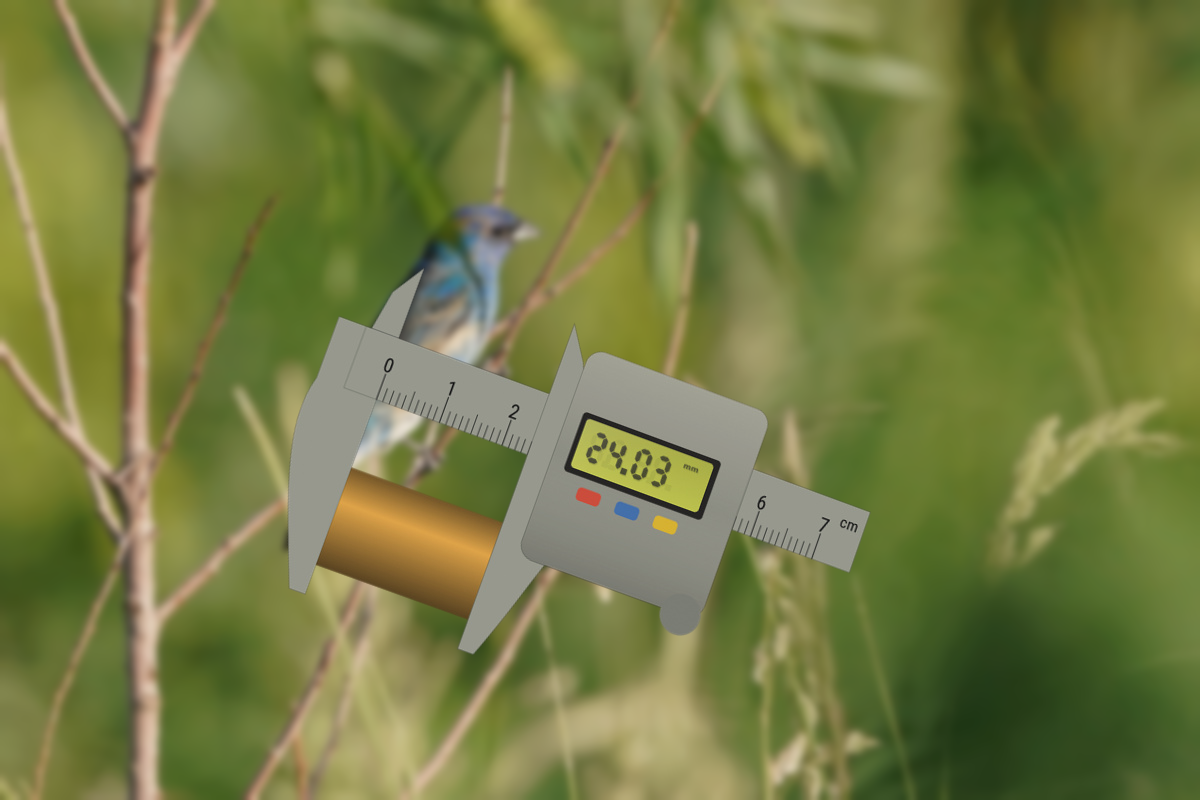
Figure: 24.03 mm
